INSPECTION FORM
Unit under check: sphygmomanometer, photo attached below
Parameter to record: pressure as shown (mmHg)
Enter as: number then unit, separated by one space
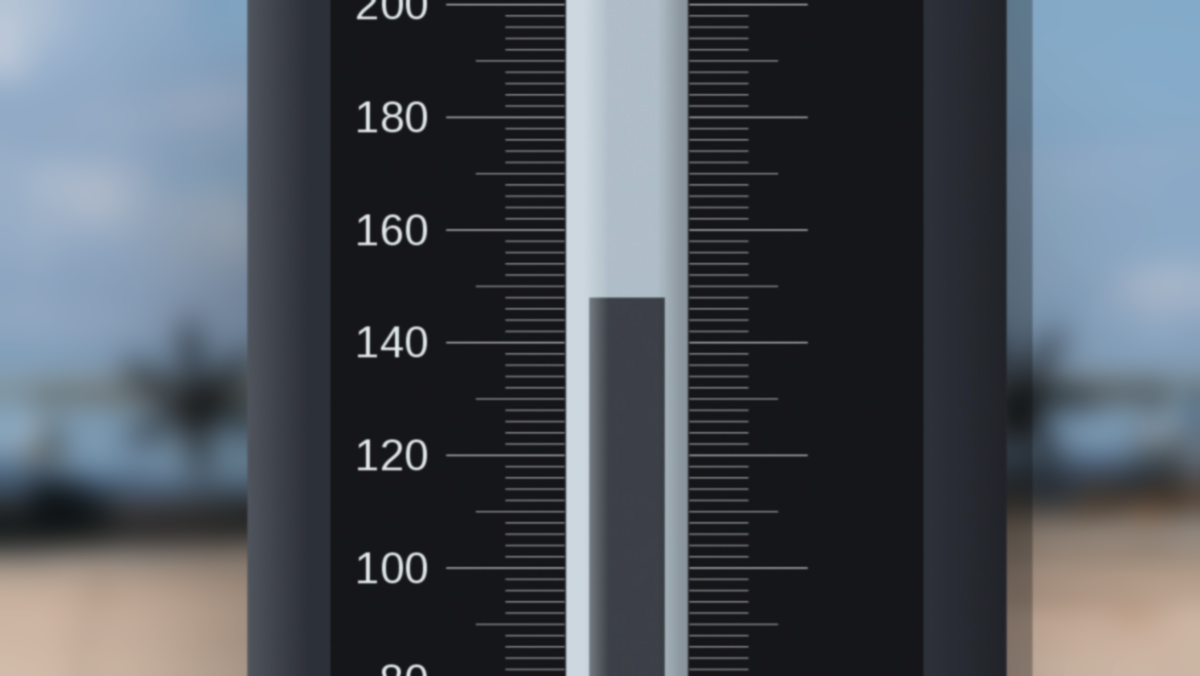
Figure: 148 mmHg
